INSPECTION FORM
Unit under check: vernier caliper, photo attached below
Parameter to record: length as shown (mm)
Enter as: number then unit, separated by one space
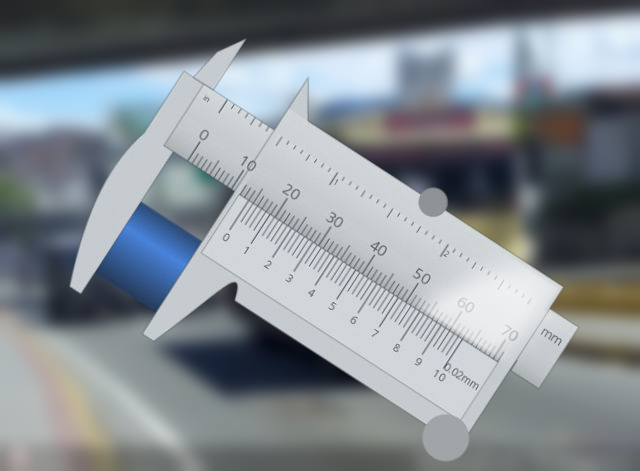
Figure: 14.0 mm
